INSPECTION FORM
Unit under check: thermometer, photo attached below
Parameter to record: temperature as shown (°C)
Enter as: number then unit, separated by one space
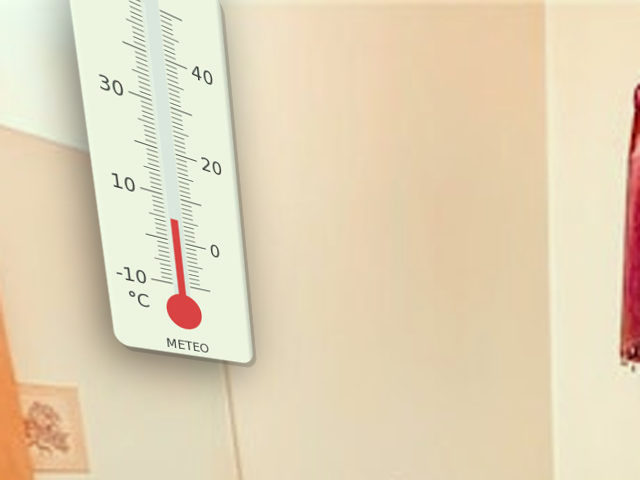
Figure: 5 °C
